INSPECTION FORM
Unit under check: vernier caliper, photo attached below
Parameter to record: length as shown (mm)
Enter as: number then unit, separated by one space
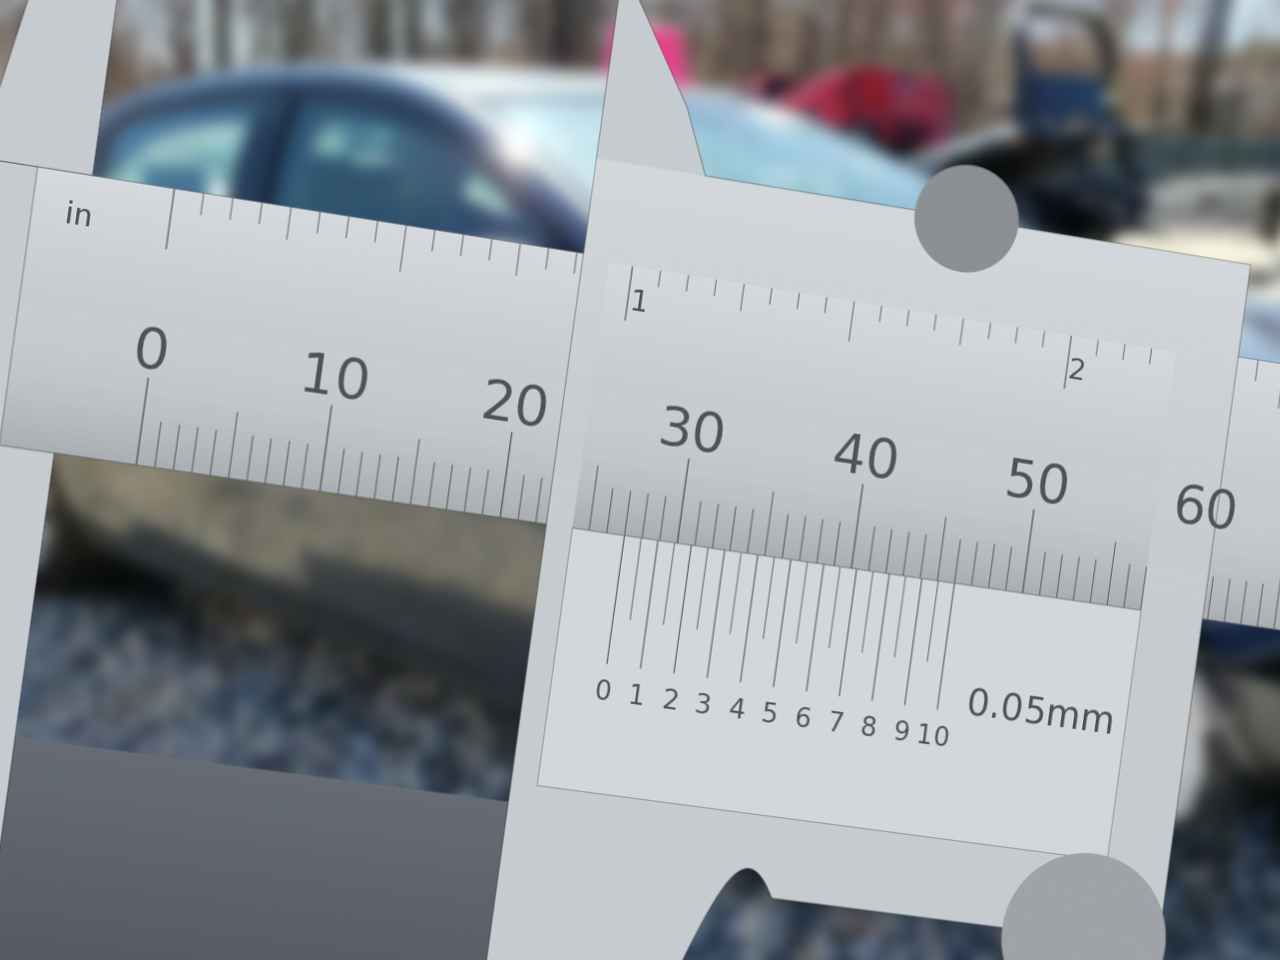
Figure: 27.0 mm
